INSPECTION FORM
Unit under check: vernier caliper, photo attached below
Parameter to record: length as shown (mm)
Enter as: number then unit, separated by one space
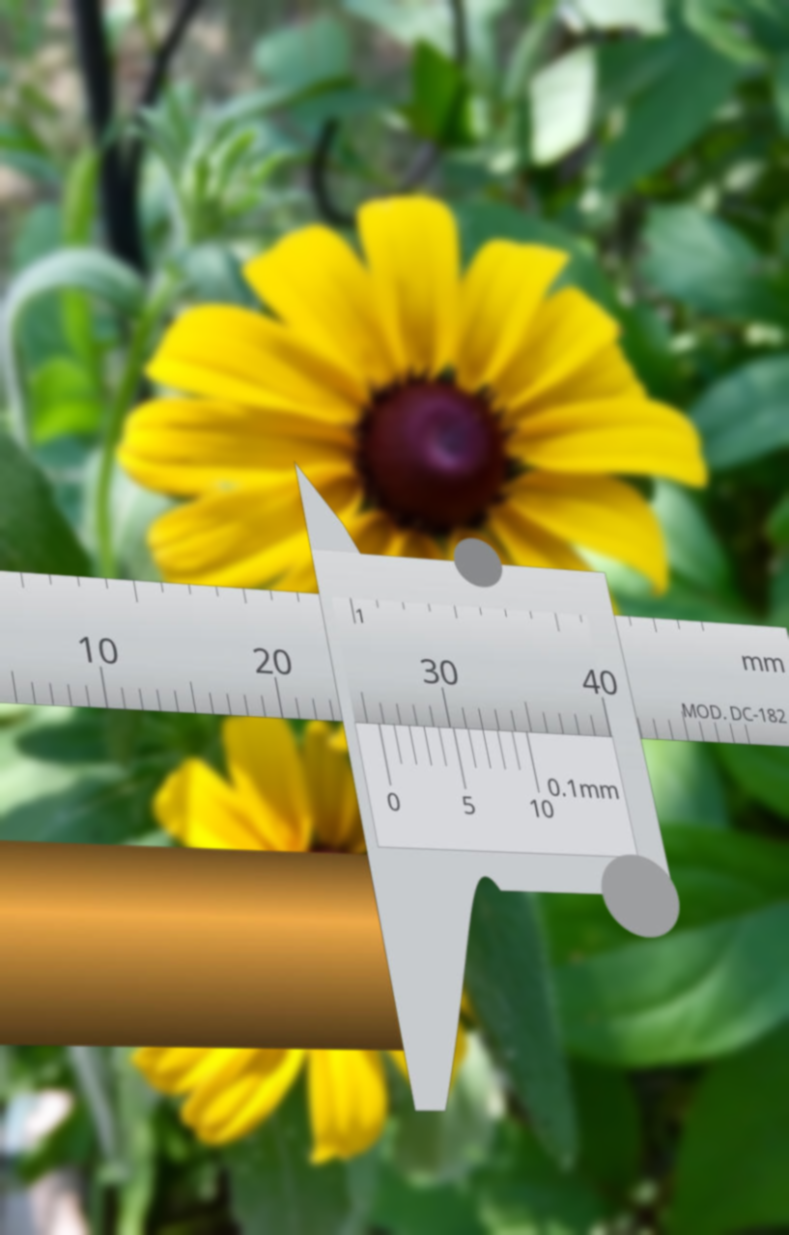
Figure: 25.7 mm
